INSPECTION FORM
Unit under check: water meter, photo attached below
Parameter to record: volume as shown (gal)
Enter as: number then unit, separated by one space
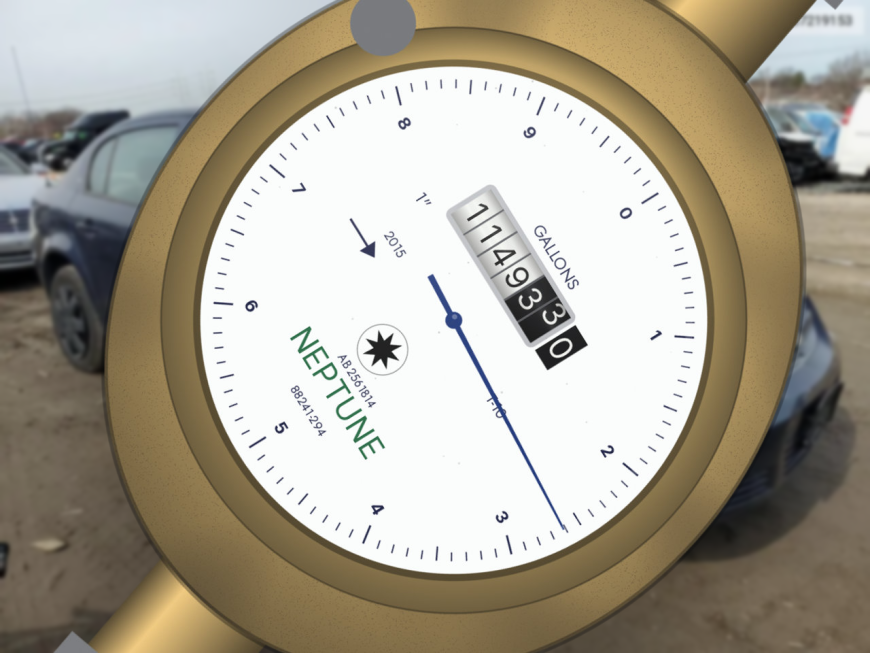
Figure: 1149332.6 gal
